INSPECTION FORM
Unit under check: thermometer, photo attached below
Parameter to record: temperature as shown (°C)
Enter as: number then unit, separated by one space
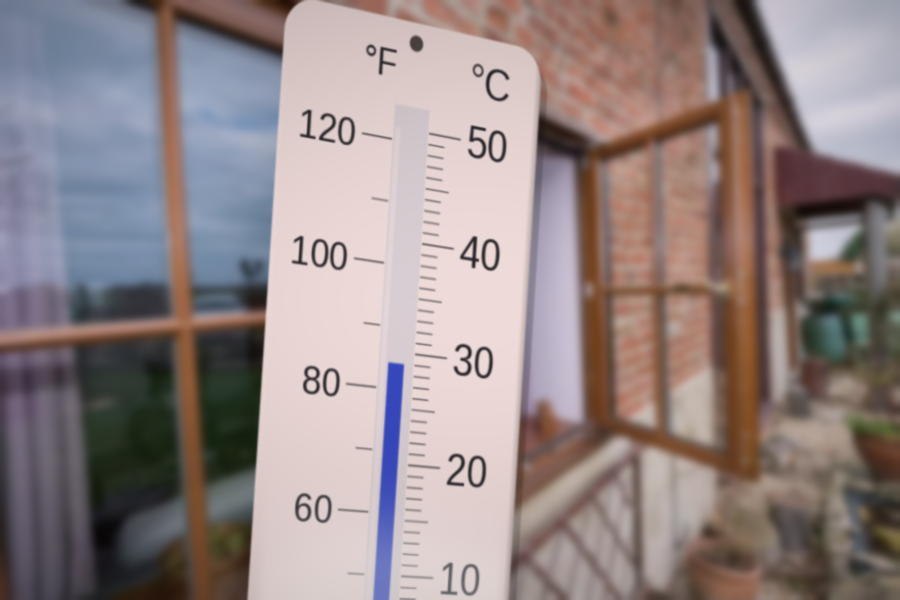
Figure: 29 °C
